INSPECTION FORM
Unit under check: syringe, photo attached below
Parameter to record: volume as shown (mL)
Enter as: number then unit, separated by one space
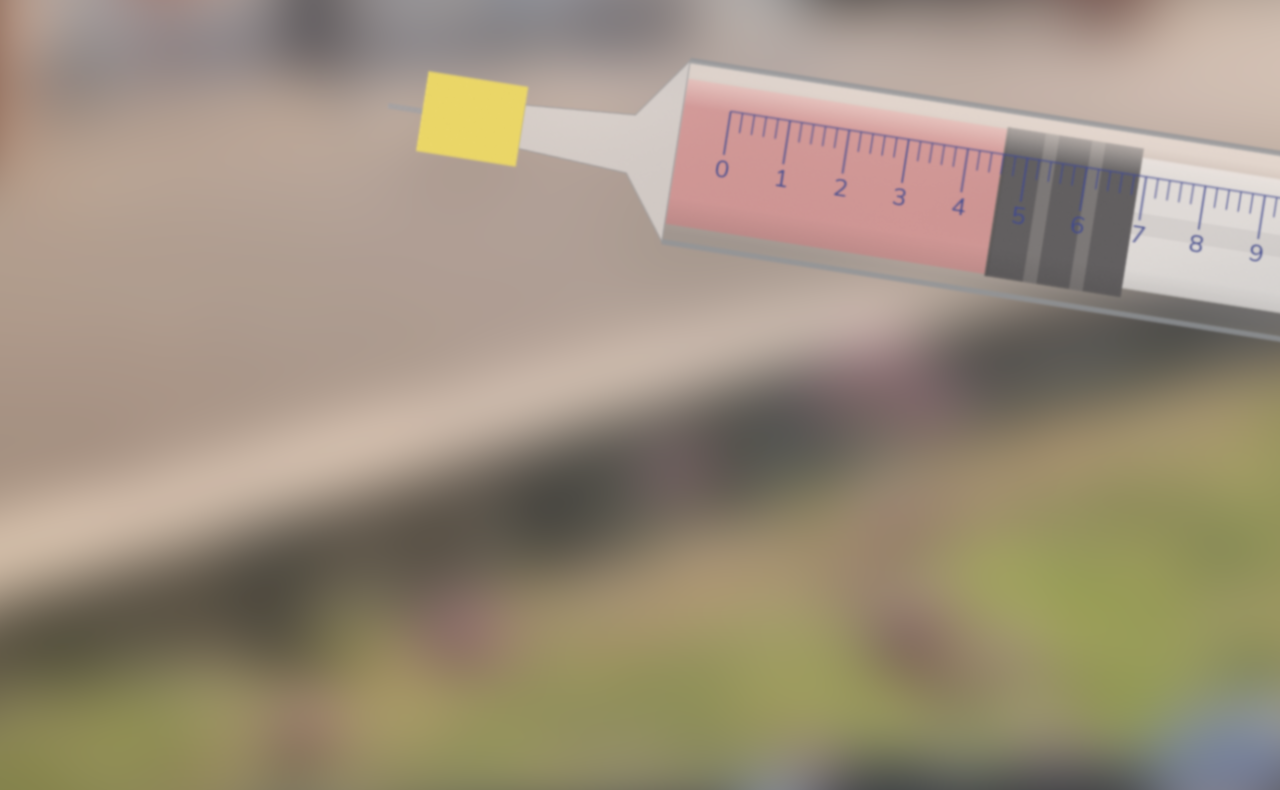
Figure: 4.6 mL
